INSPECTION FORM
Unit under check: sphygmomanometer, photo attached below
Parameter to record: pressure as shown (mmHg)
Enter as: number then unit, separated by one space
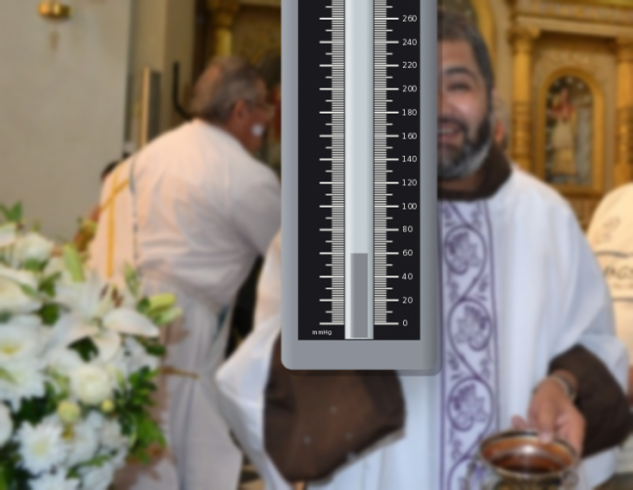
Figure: 60 mmHg
